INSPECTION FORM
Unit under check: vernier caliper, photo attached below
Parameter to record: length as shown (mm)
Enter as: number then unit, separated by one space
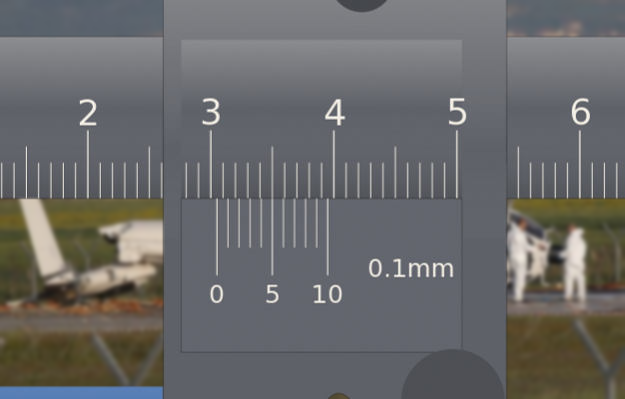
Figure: 30.5 mm
